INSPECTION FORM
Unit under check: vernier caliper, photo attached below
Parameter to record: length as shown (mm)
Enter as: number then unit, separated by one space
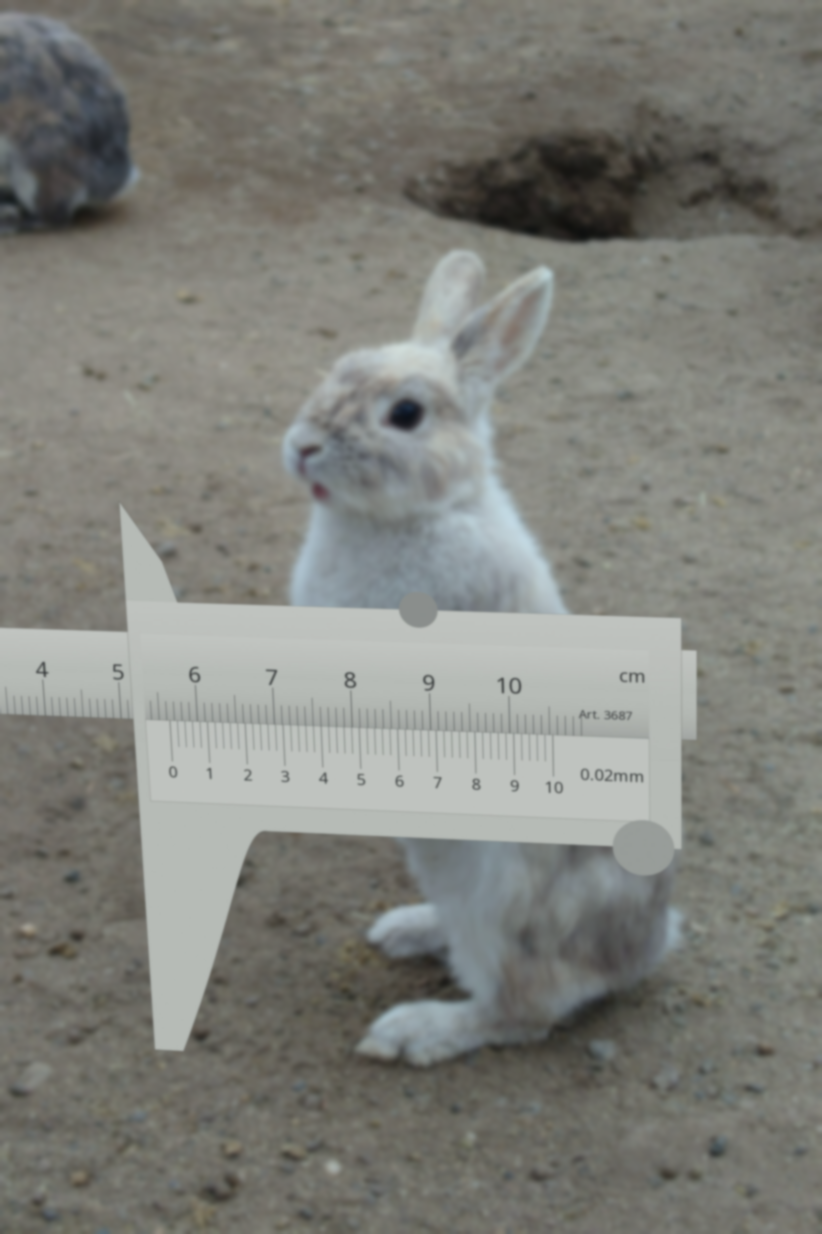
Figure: 56.4 mm
